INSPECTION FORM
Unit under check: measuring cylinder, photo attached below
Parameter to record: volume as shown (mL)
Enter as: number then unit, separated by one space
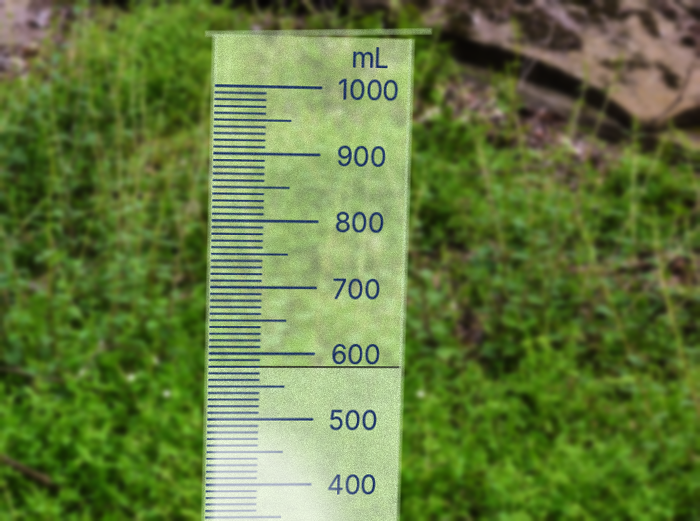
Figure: 580 mL
